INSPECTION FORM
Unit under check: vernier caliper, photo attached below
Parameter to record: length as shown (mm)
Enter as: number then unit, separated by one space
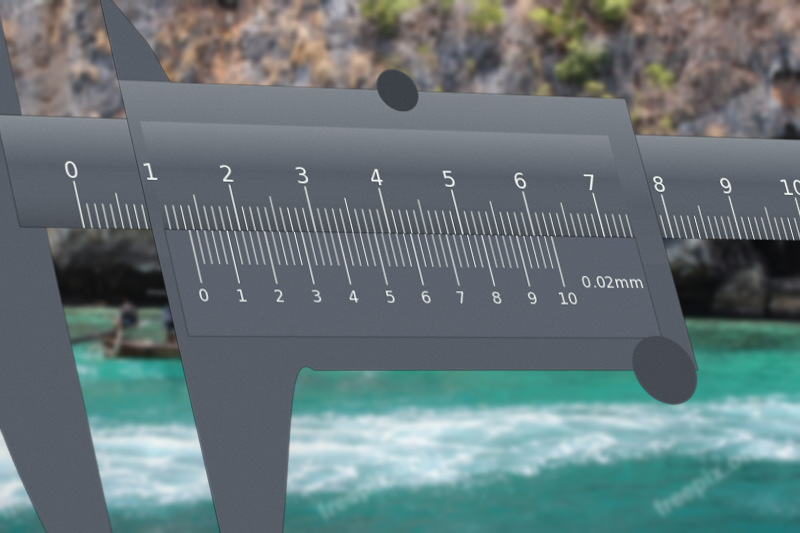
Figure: 13.4 mm
